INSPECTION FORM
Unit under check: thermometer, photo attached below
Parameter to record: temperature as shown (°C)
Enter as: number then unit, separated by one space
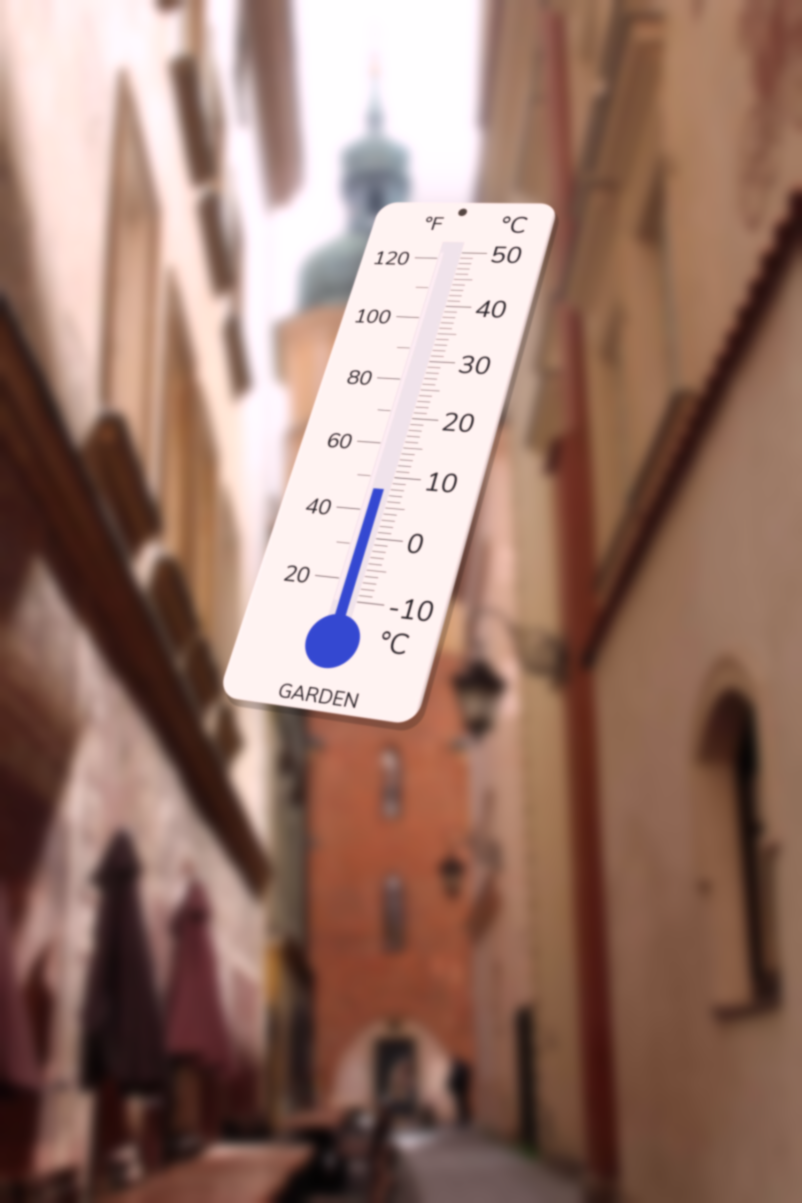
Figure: 8 °C
